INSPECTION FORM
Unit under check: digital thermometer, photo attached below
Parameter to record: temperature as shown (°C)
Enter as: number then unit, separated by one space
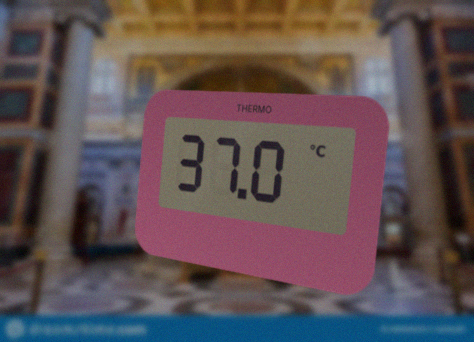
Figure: 37.0 °C
